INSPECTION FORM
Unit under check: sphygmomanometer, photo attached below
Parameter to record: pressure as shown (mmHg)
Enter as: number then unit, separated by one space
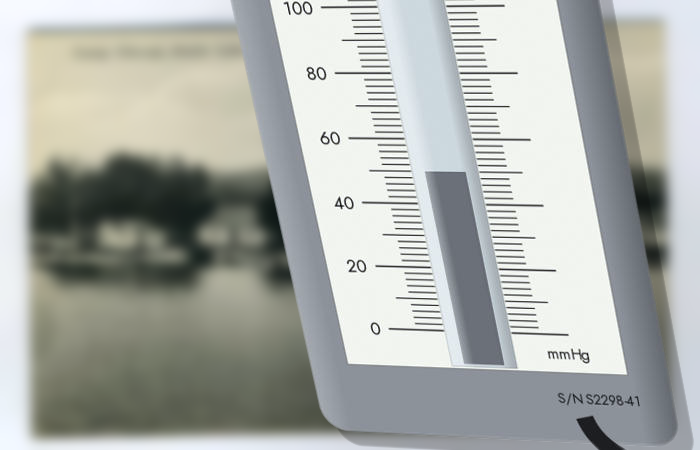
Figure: 50 mmHg
